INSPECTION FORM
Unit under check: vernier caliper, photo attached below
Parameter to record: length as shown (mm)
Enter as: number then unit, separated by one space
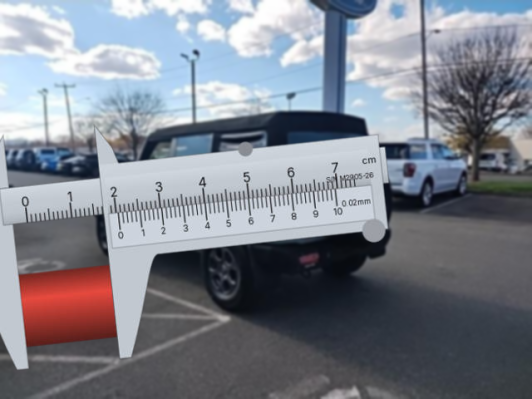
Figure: 20.5 mm
